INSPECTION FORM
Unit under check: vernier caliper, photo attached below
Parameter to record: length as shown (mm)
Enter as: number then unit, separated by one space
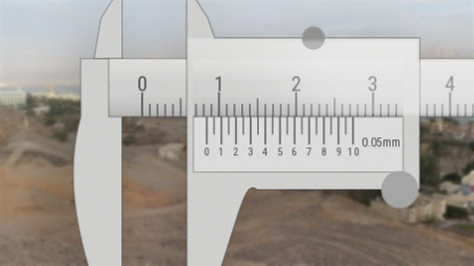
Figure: 8.4 mm
